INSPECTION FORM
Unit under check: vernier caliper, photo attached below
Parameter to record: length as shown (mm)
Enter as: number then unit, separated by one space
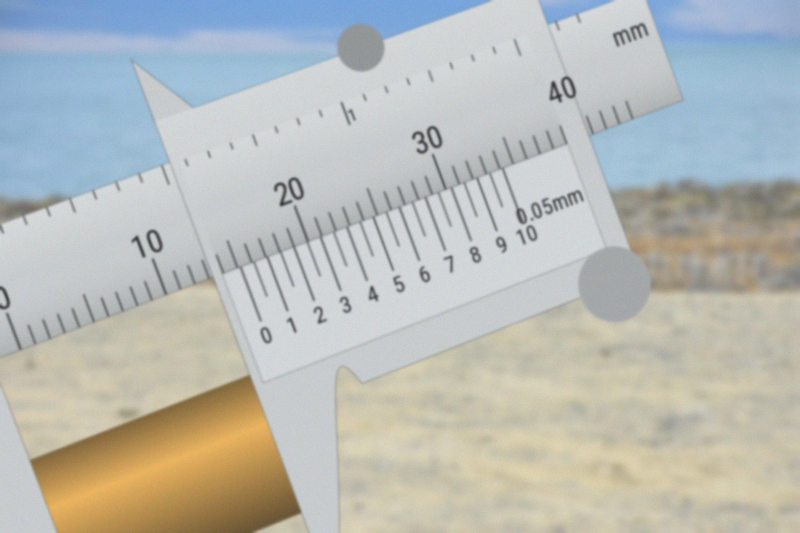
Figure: 15.2 mm
